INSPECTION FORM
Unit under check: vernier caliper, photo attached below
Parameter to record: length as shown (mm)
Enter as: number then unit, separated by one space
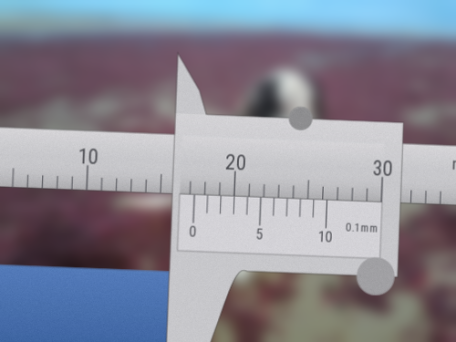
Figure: 17.3 mm
